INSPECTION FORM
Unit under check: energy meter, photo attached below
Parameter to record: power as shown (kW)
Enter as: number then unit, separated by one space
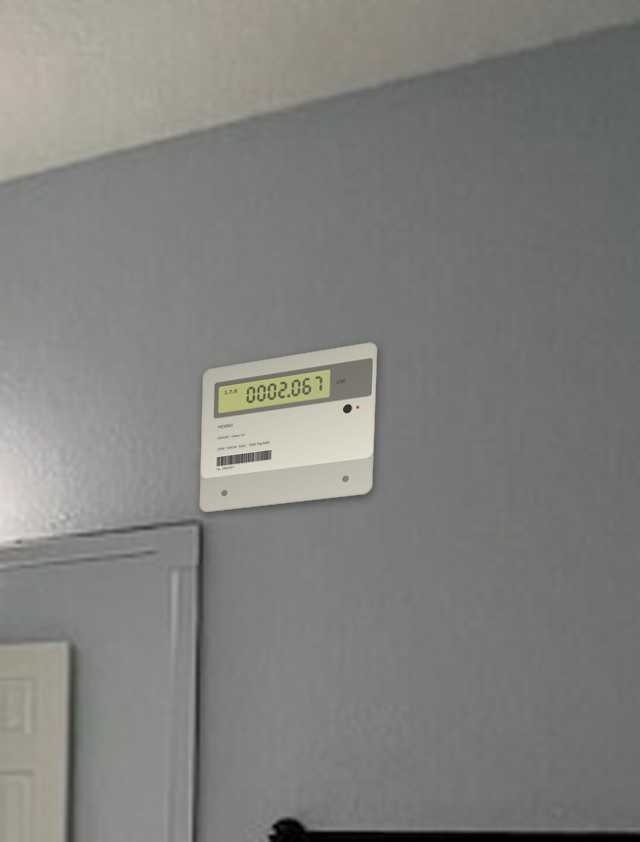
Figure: 2.067 kW
